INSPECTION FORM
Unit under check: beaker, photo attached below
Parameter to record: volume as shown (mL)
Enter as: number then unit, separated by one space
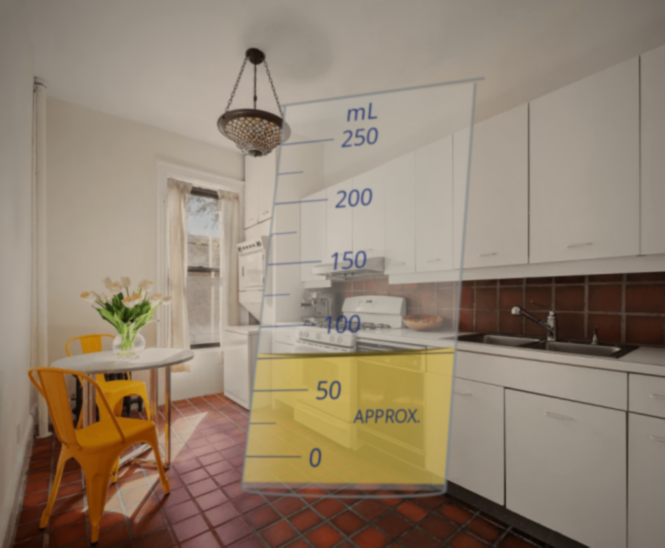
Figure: 75 mL
